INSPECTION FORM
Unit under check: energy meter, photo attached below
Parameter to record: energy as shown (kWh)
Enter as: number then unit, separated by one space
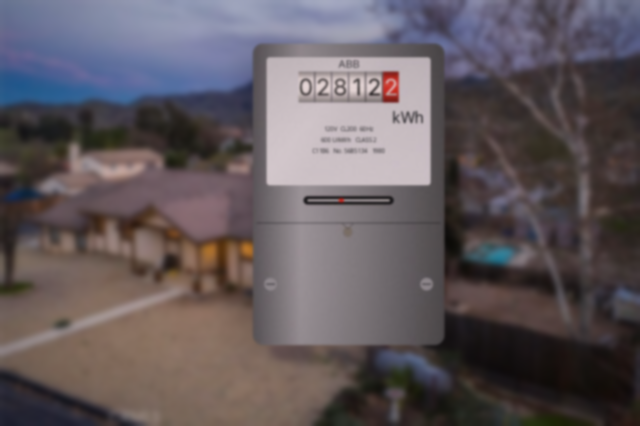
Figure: 2812.2 kWh
